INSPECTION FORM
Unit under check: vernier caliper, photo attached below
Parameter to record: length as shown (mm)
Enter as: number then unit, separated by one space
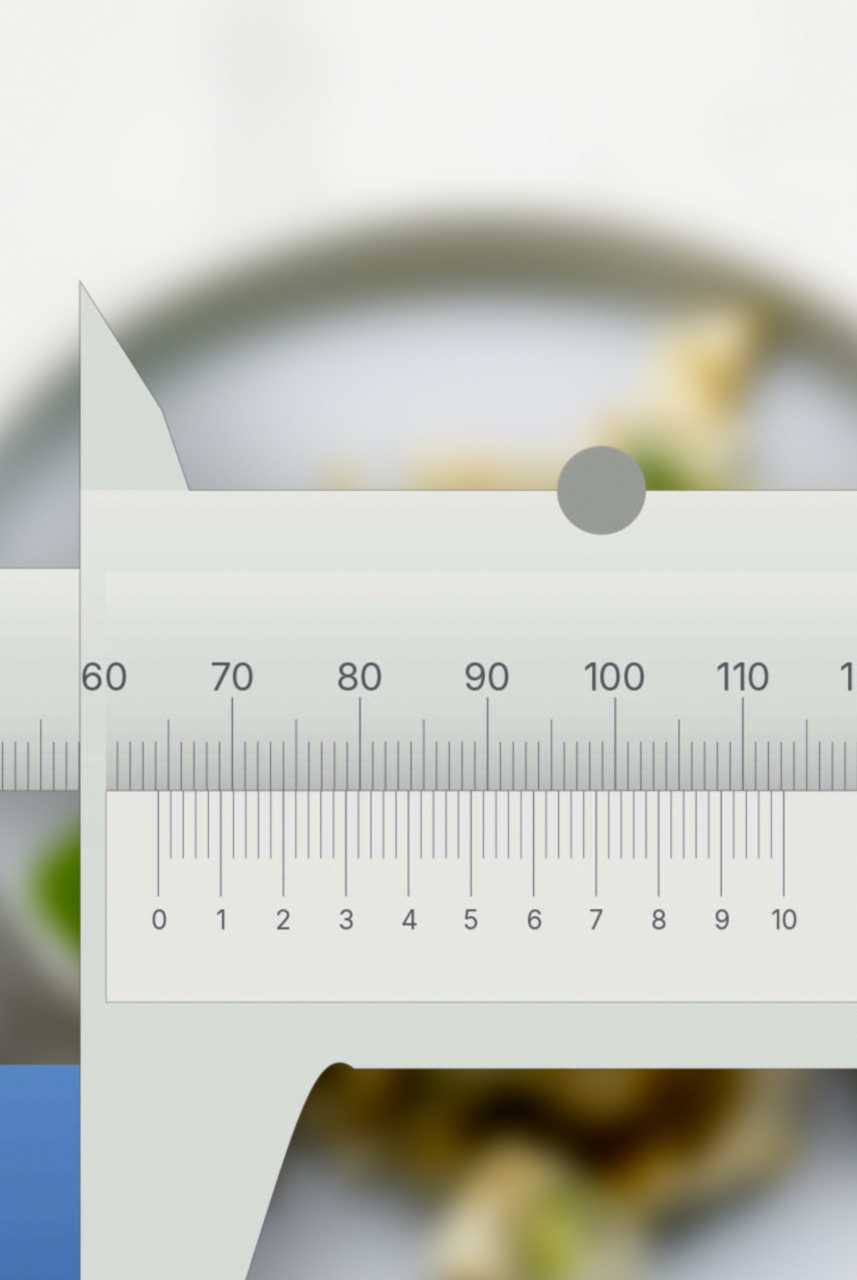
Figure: 64.2 mm
